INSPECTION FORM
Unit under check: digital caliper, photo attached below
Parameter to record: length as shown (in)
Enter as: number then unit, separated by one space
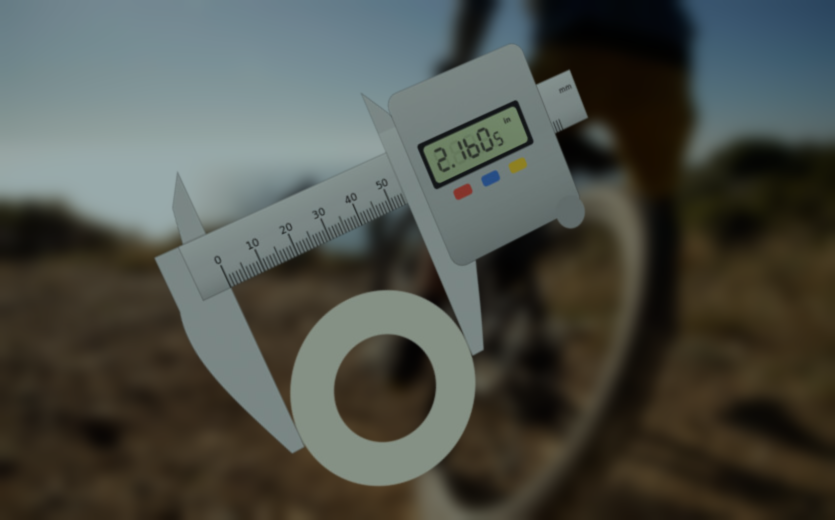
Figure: 2.1605 in
